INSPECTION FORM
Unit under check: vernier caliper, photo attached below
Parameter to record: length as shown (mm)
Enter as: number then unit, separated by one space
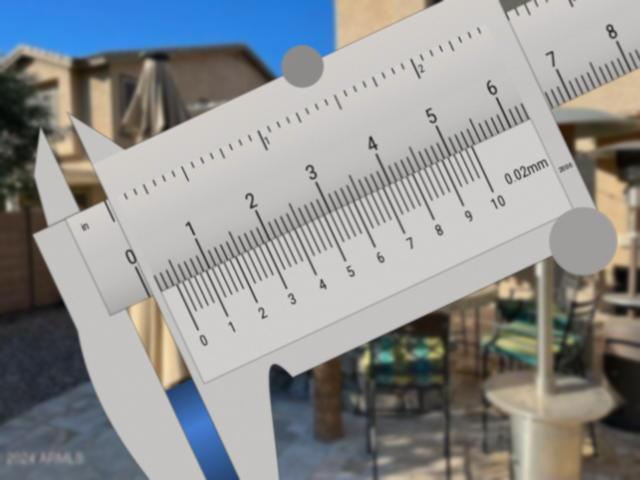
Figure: 4.5 mm
